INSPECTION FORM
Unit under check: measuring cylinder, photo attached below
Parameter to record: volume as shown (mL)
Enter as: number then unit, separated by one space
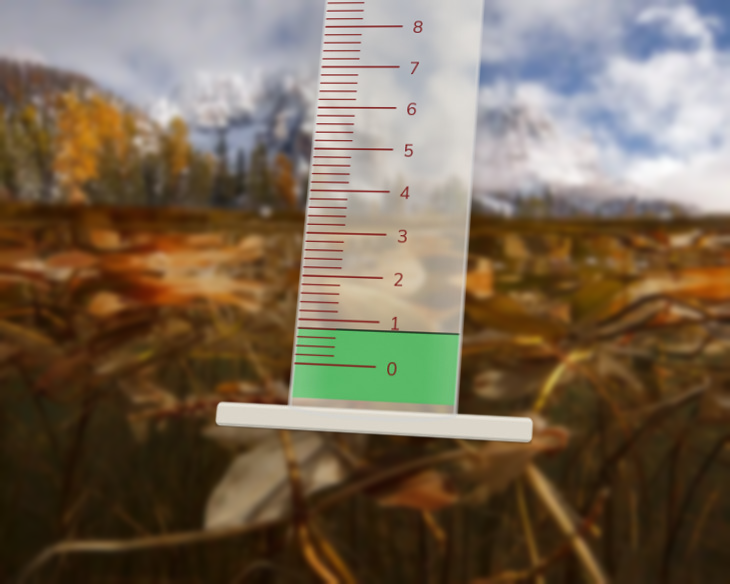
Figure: 0.8 mL
